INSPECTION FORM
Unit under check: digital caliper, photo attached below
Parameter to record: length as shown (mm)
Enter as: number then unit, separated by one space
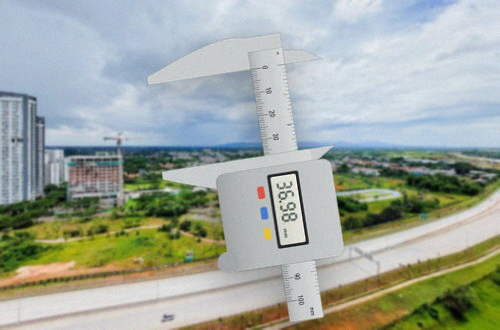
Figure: 36.98 mm
